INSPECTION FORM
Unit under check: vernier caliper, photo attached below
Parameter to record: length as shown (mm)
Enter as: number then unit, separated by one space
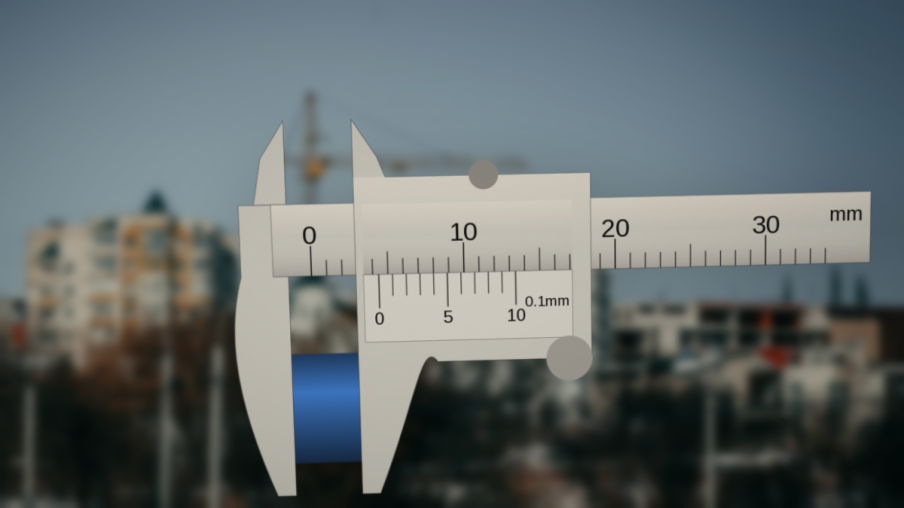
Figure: 4.4 mm
